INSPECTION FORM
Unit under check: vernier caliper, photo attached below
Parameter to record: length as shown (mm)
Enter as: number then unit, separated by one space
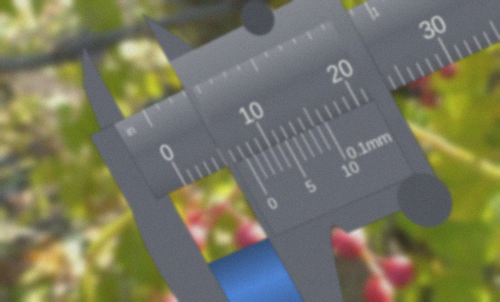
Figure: 7.2 mm
